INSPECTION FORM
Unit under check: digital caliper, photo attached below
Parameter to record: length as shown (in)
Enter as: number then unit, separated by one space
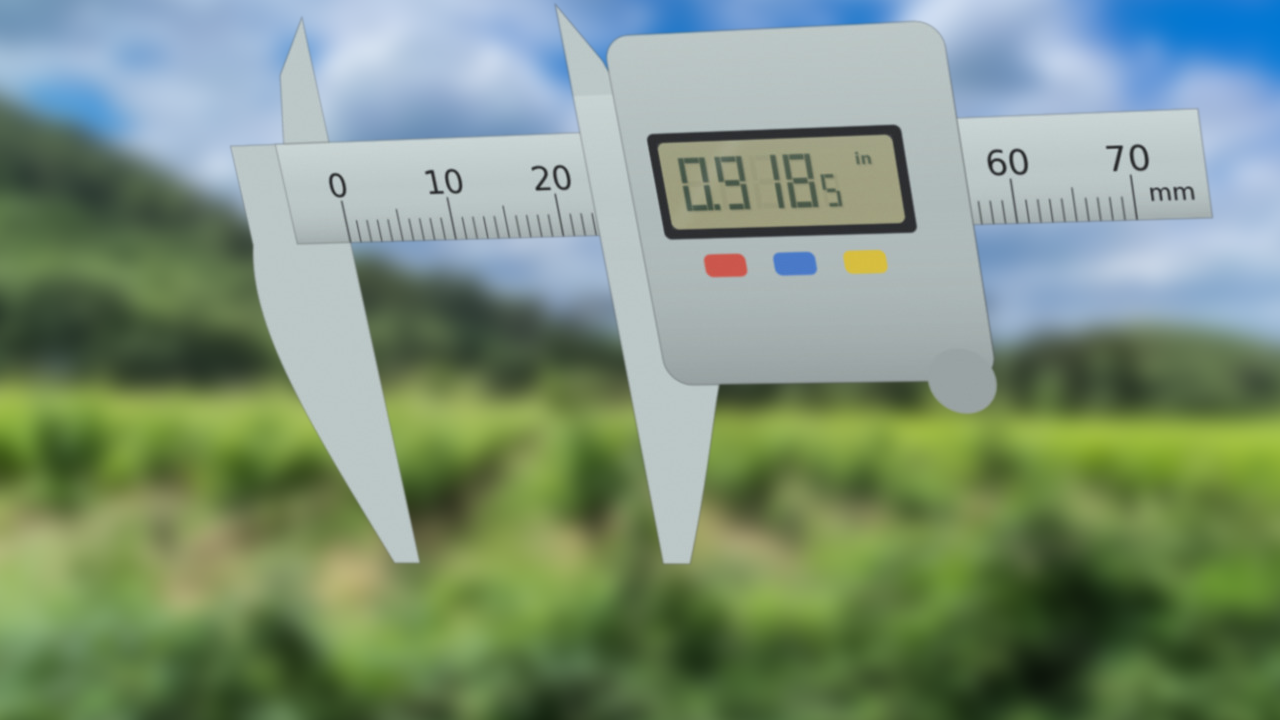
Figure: 0.9185 in
